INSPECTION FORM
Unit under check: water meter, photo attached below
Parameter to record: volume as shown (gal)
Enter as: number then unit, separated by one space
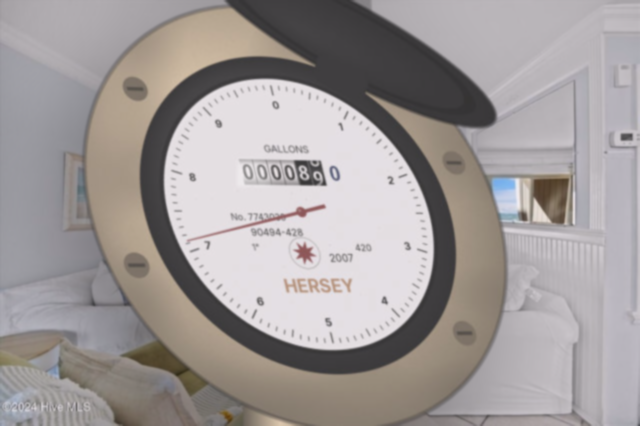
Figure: 887.1 gal
